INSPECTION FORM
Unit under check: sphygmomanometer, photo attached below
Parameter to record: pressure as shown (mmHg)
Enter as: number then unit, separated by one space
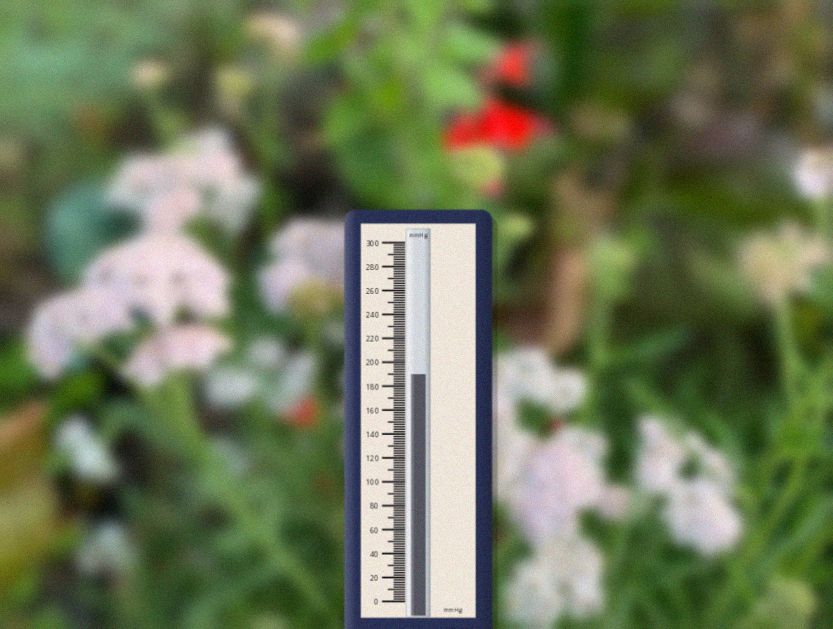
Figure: 190 mmHg
